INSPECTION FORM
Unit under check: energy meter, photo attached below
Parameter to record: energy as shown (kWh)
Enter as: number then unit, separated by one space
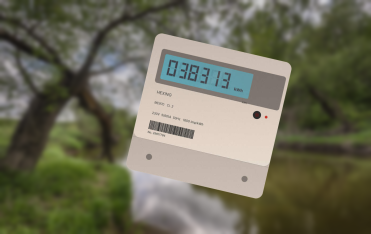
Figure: 38313 kWh
